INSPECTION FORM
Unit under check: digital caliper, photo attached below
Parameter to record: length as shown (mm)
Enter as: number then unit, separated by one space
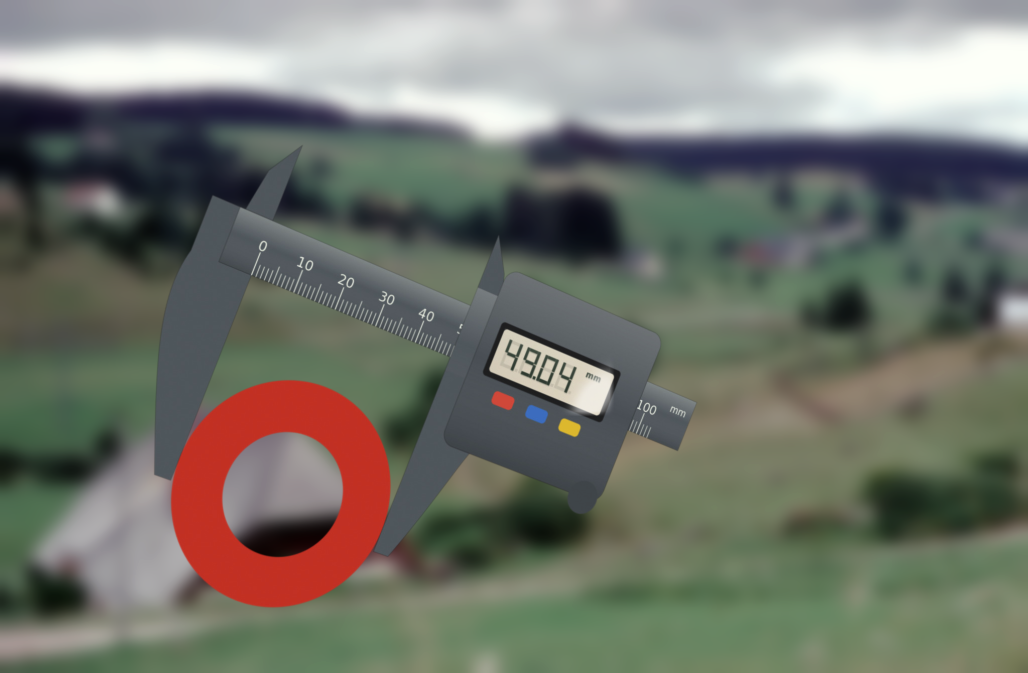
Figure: 49.04 mm
